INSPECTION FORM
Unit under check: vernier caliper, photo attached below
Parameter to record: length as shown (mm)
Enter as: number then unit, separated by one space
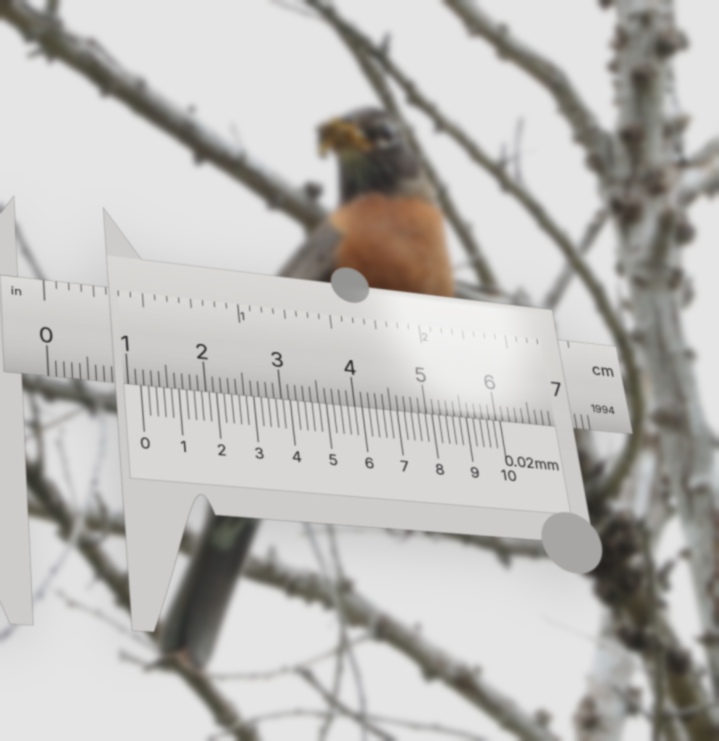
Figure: 11.6 mm
